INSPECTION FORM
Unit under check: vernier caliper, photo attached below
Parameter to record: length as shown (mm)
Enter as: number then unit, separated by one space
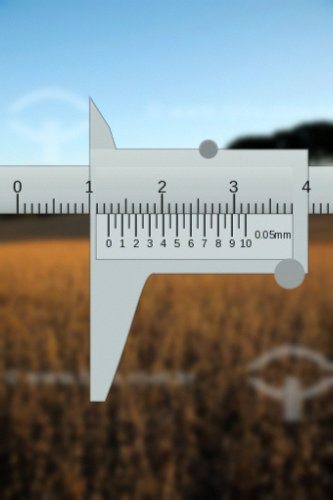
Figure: 12.6 mm
